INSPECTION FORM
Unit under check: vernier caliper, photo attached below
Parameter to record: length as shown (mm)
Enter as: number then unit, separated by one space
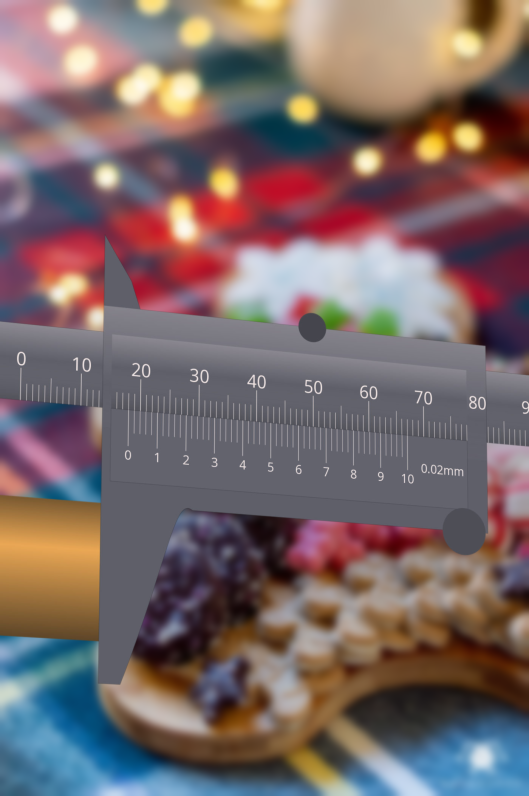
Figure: 18.0 mm
